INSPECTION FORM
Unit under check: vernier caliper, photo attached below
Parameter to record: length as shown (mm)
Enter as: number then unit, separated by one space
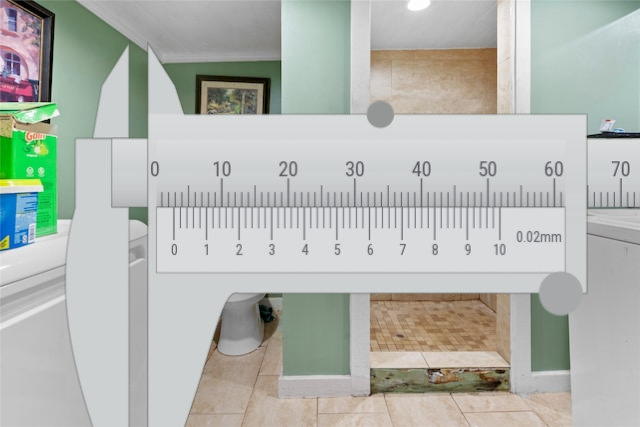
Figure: 2.8 mm
